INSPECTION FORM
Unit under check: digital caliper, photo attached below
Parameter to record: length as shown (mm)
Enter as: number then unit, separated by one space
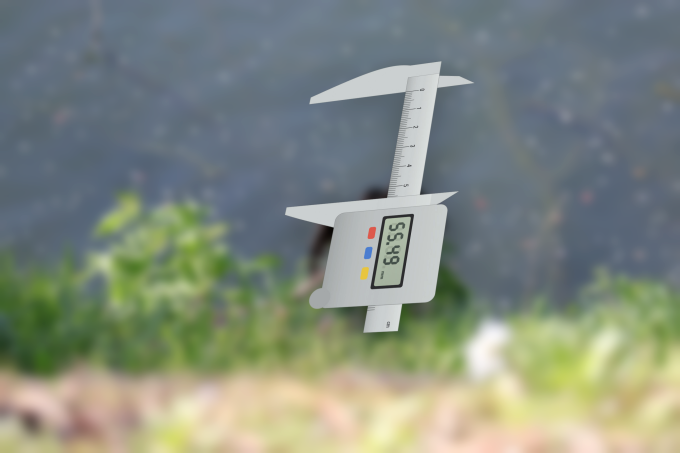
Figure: 55.49 mm
